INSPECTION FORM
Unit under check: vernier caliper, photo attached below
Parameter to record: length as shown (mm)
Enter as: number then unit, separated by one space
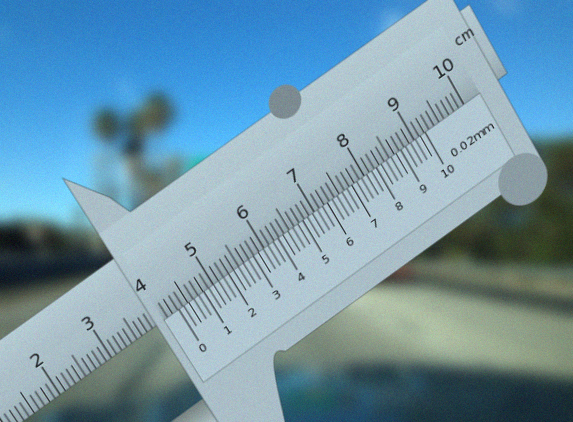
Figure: 43.2 mm
